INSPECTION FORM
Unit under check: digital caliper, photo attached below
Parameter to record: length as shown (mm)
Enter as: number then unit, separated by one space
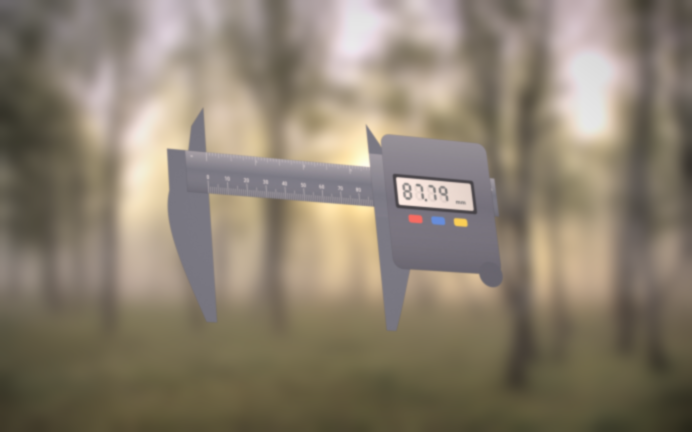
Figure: 87.79 mm
